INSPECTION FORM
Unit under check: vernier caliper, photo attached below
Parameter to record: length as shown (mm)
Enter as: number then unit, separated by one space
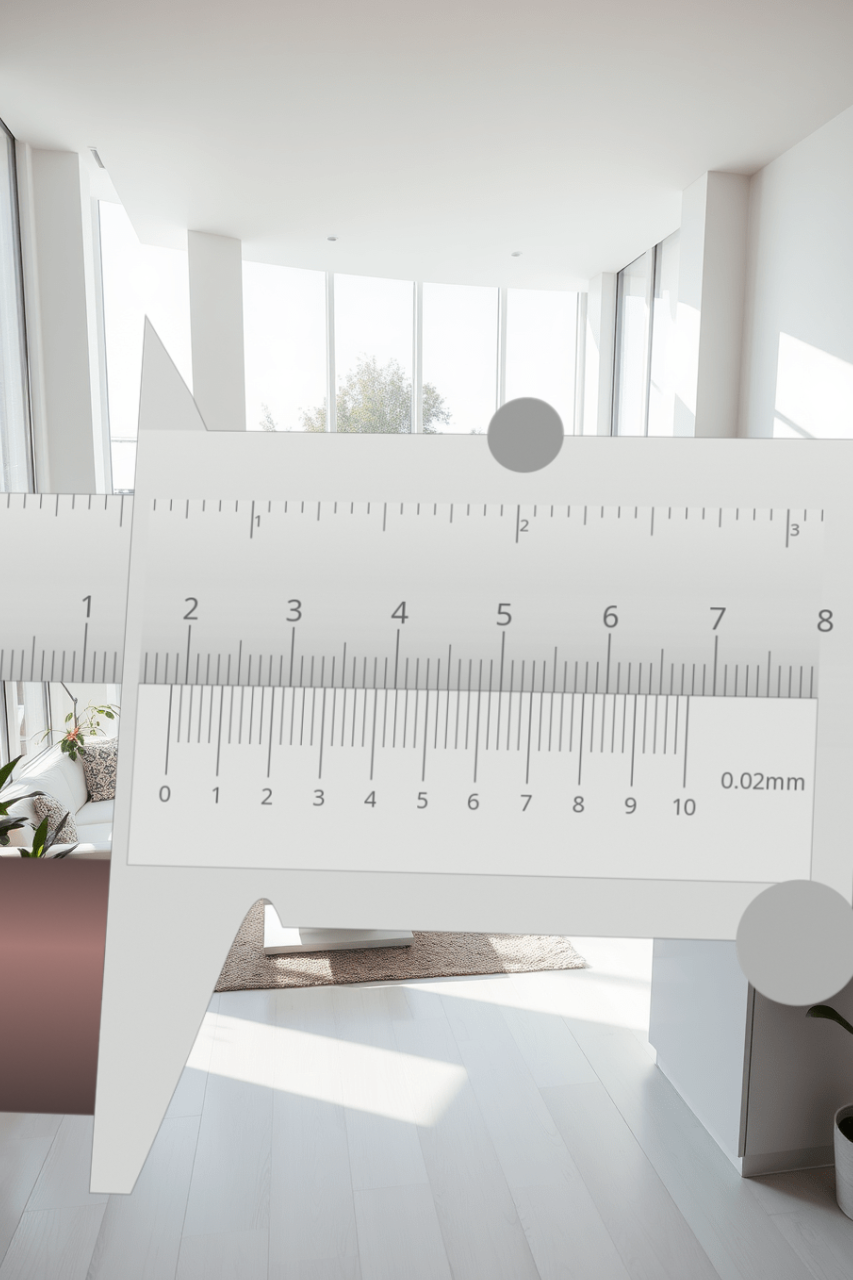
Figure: 18.6 mm
